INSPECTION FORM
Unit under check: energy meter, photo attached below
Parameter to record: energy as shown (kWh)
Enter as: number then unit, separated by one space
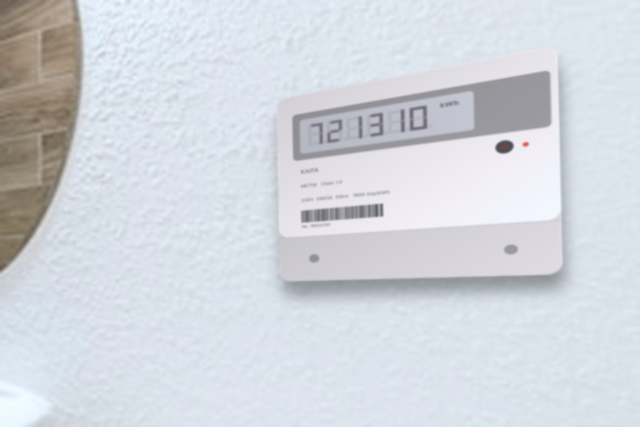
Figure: 721310 kWh
